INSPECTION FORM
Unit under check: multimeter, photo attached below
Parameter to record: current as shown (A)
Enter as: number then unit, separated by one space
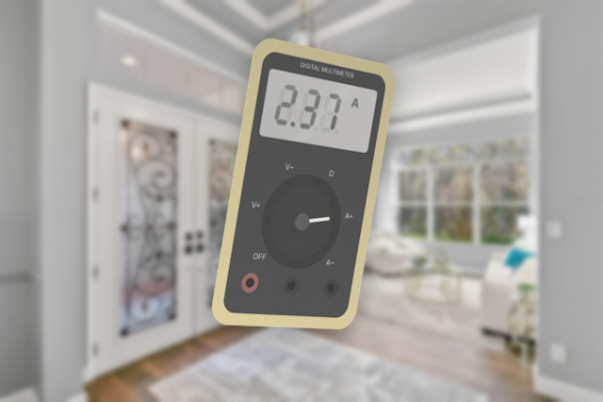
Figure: 2.37 A
